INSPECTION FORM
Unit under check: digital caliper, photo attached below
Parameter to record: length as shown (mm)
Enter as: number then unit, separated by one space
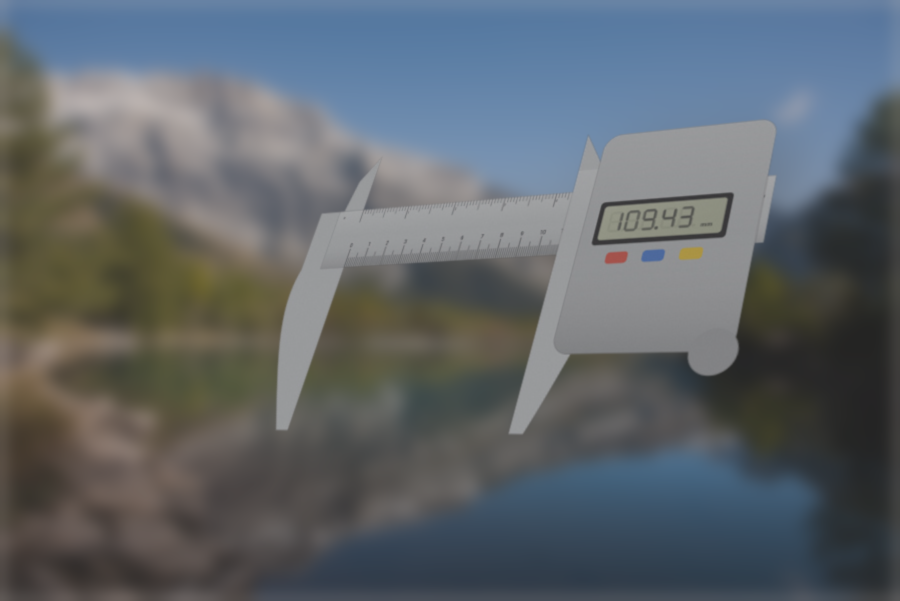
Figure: 109.43 mm
